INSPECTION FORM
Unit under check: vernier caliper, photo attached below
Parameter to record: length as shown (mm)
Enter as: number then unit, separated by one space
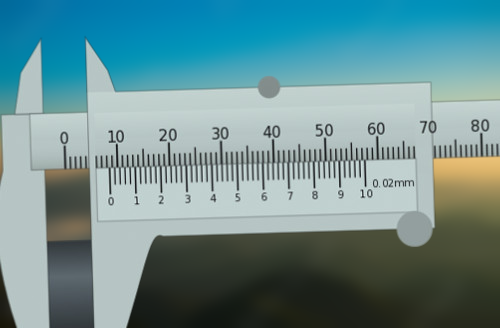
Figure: 8.5 mm
